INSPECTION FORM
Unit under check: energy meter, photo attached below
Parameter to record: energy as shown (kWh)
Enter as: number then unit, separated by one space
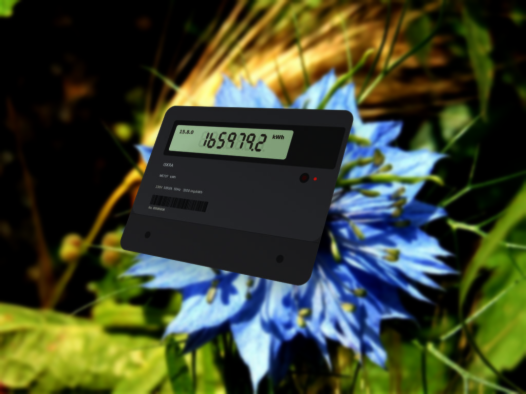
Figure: 165979.2 kWh
